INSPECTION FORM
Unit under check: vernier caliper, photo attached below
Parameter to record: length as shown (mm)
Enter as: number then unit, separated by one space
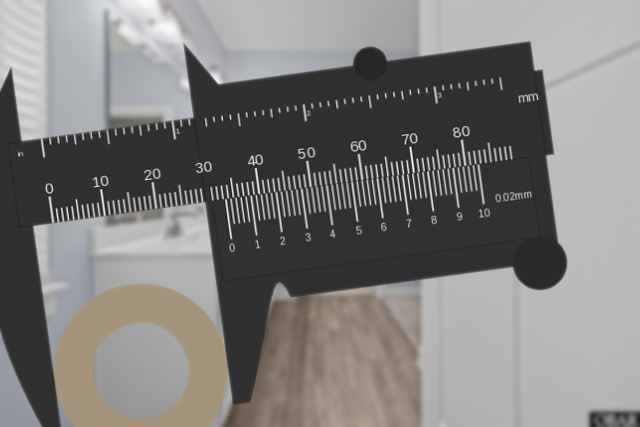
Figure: 33.5 mm
